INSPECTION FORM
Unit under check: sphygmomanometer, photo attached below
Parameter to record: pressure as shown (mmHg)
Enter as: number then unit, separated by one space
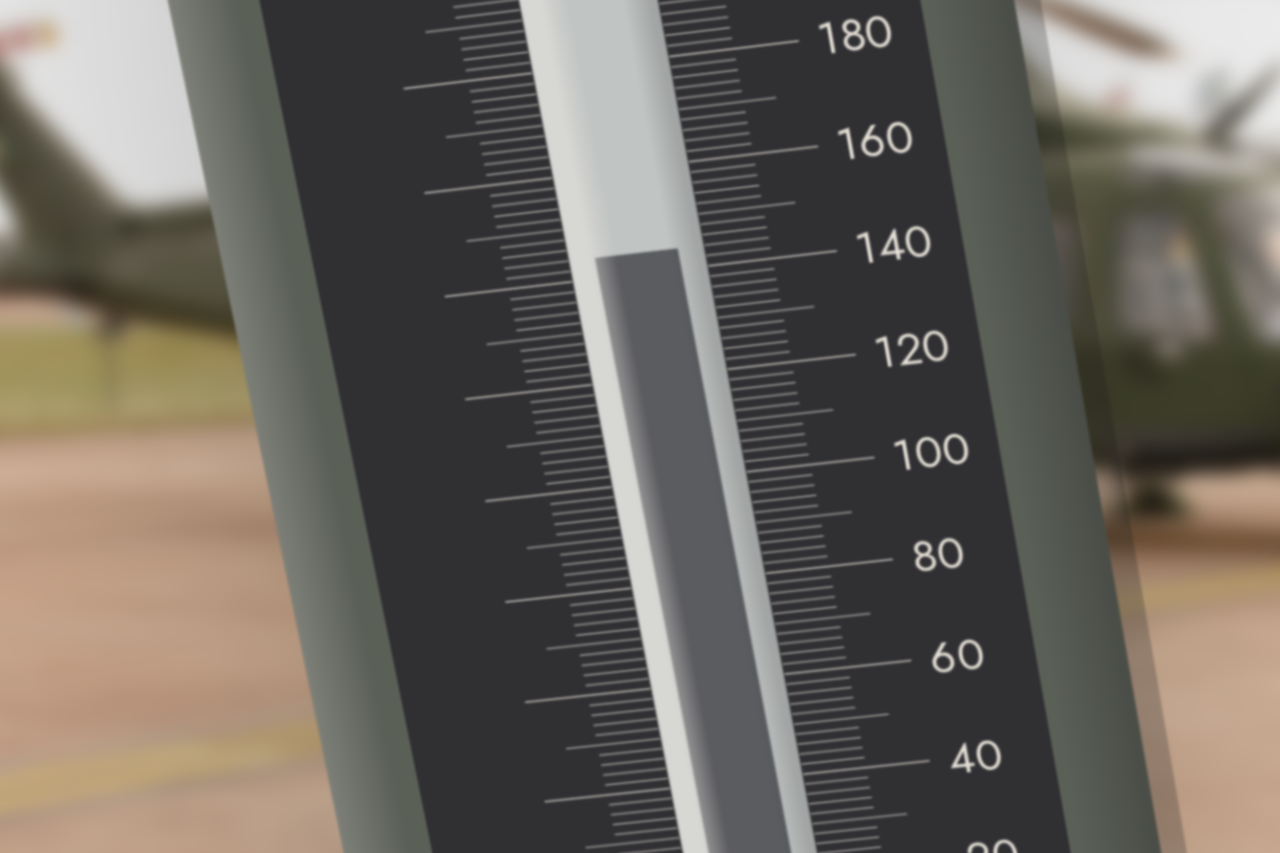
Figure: 144 mmHg
